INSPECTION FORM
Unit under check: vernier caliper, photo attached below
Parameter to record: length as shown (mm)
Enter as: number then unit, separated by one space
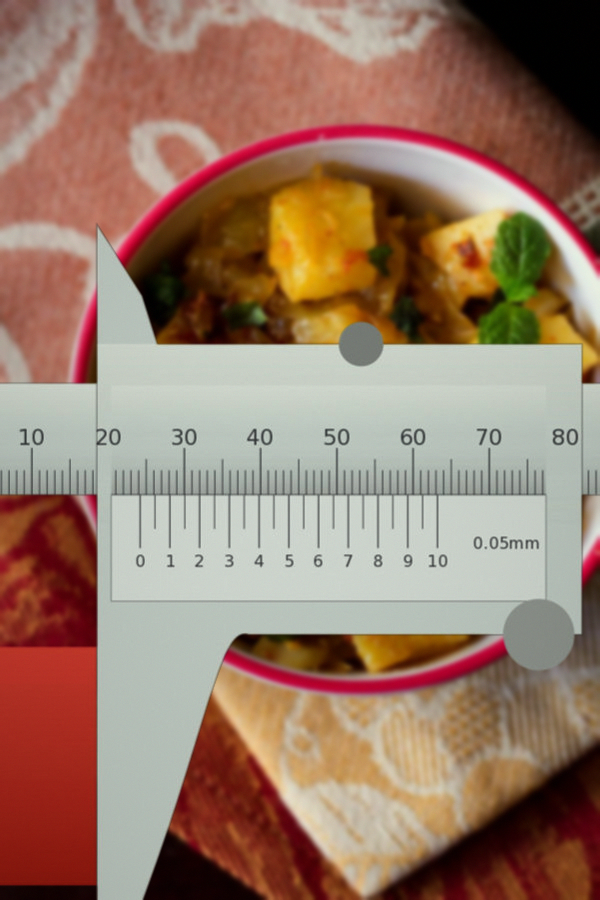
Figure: 24.2 mm
